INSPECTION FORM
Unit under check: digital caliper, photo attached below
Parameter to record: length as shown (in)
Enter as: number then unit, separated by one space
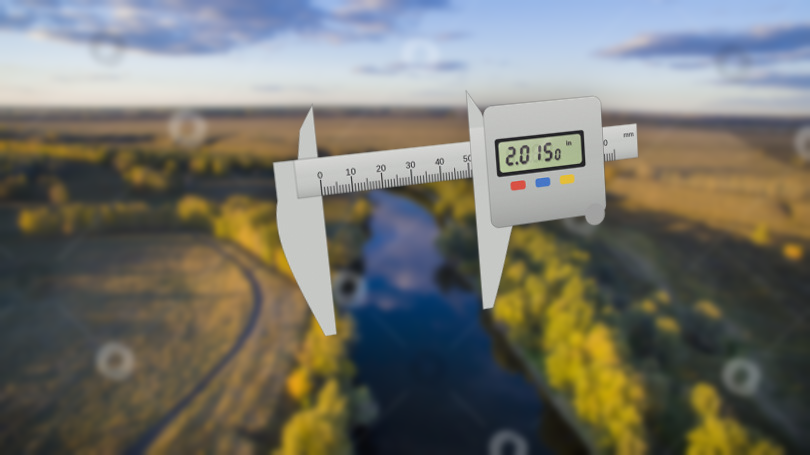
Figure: 2.0150 in
